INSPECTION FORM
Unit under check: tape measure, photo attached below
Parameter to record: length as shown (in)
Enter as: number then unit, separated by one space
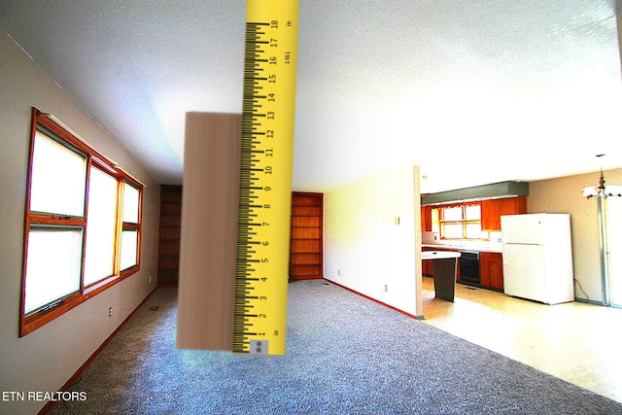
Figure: 13 in
